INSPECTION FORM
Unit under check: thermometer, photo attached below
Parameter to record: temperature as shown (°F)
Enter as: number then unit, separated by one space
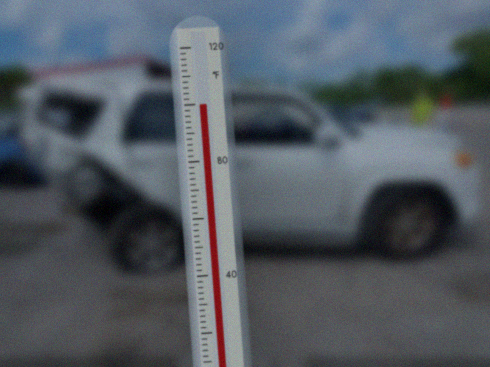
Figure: 100 °F
